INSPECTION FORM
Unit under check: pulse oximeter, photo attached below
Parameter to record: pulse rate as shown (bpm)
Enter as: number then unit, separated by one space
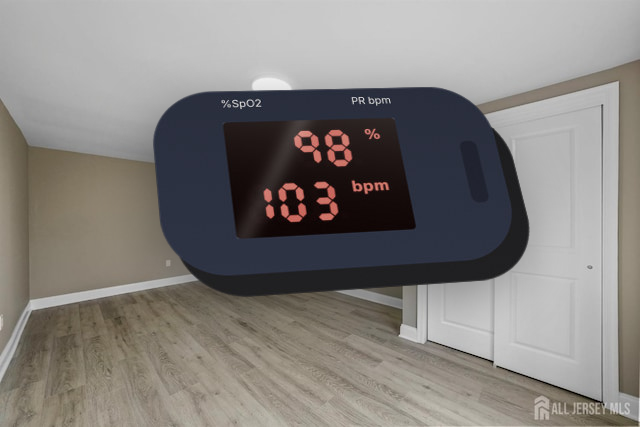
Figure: 103 bpm
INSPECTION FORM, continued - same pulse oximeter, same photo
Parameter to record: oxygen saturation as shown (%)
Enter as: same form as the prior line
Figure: 98 %
